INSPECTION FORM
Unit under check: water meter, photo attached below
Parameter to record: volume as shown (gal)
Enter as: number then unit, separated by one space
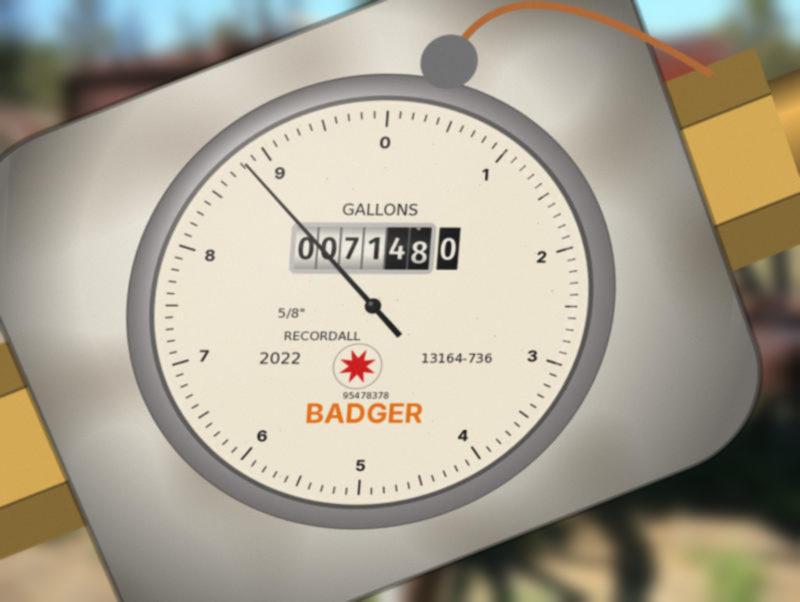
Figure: 71478.8 gal
